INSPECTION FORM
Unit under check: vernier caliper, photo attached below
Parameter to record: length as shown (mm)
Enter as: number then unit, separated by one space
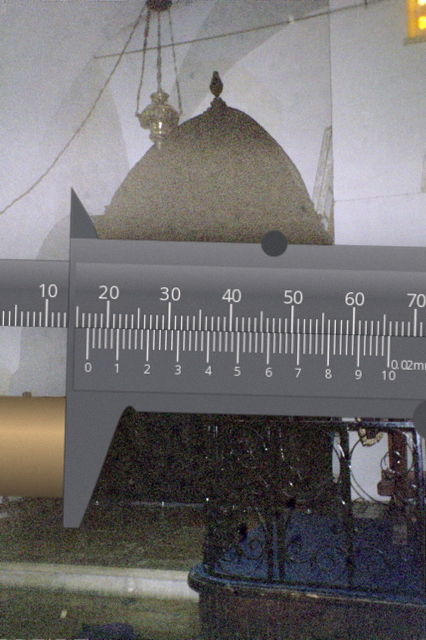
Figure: 16.8 mm
